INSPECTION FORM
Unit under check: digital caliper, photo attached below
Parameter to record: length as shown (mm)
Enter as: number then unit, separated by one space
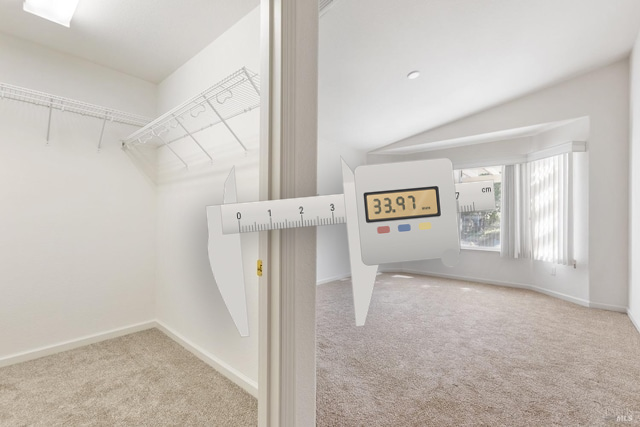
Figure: 33.97 mm
